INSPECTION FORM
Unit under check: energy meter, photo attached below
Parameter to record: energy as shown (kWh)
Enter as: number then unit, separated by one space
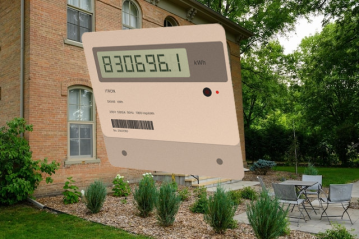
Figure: 830696.1 kWh
